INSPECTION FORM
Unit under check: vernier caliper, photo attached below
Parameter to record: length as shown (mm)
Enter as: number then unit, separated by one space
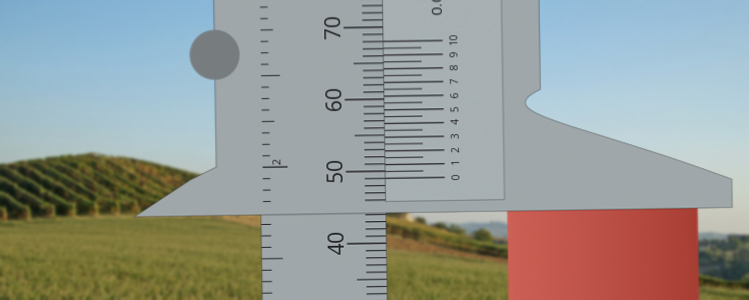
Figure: 49.0 mm
